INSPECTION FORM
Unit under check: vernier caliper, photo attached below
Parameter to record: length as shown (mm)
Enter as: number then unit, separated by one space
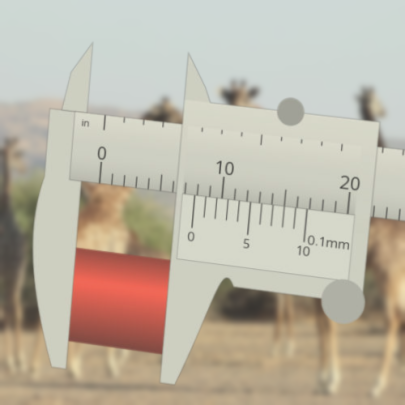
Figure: 7.8 mm
